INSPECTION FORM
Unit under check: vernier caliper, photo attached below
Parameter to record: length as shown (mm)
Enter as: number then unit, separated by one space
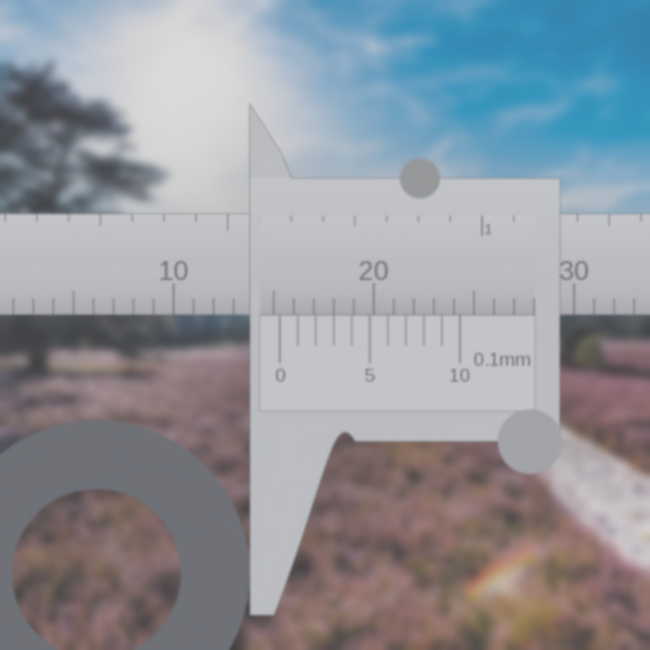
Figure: 15.3 mm
